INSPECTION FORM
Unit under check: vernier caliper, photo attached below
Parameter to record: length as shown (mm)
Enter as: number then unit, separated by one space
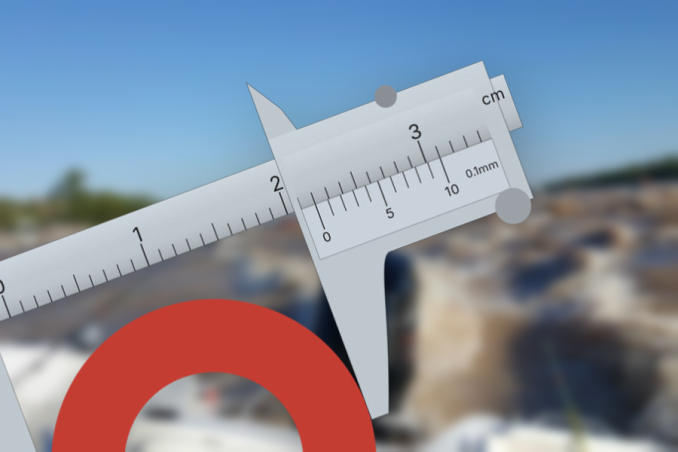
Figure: 22.0 mm
